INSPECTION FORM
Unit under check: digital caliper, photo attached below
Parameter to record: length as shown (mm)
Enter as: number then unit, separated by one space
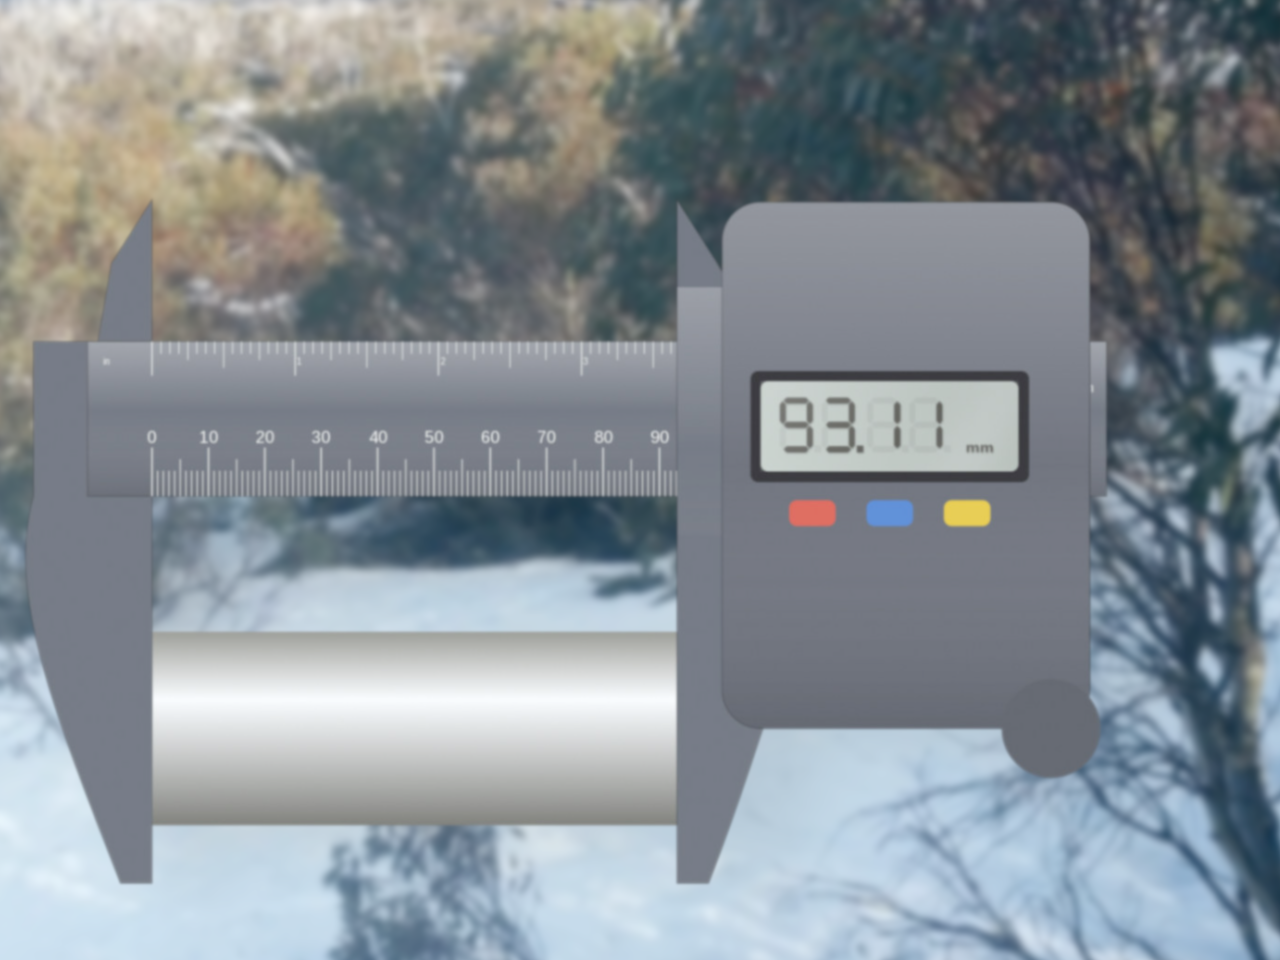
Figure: 93.11 mm
